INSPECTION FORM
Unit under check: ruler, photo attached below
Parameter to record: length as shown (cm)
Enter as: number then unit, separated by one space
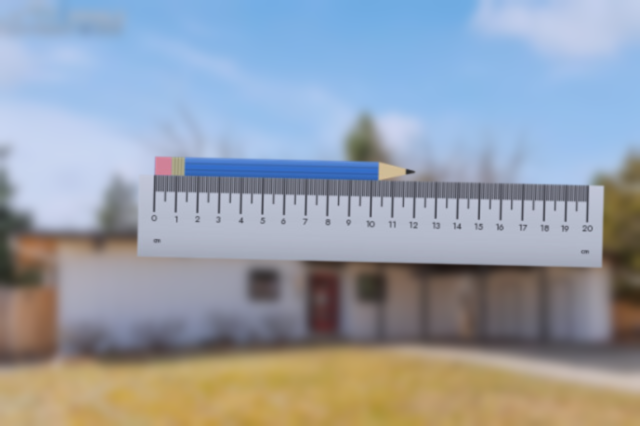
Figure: 12 cm
